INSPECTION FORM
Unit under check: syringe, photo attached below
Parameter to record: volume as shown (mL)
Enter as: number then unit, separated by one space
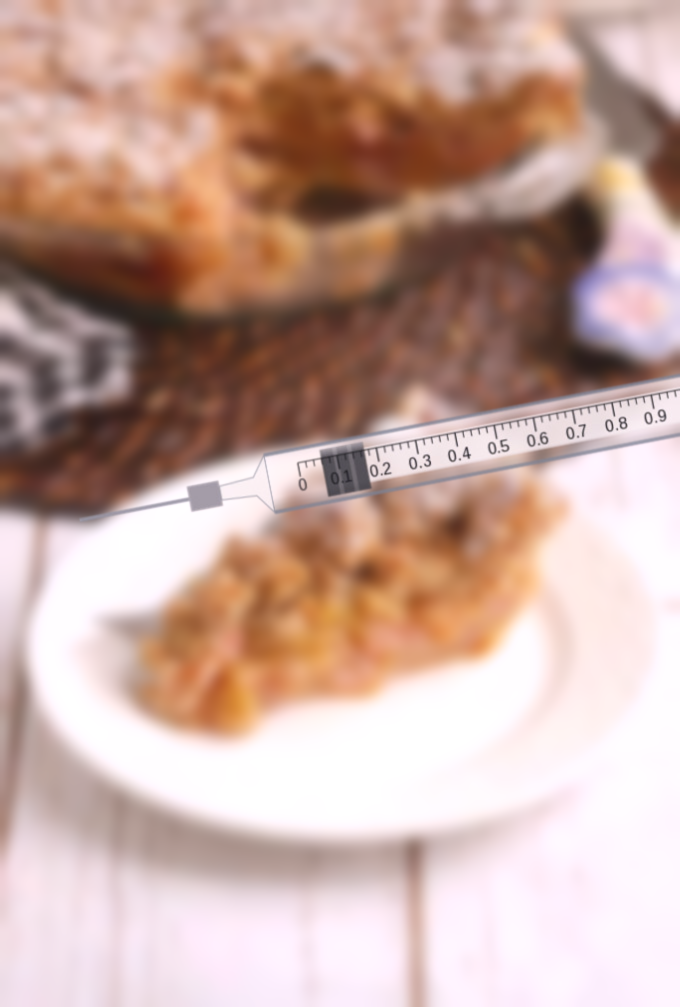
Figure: 0.06 mL
